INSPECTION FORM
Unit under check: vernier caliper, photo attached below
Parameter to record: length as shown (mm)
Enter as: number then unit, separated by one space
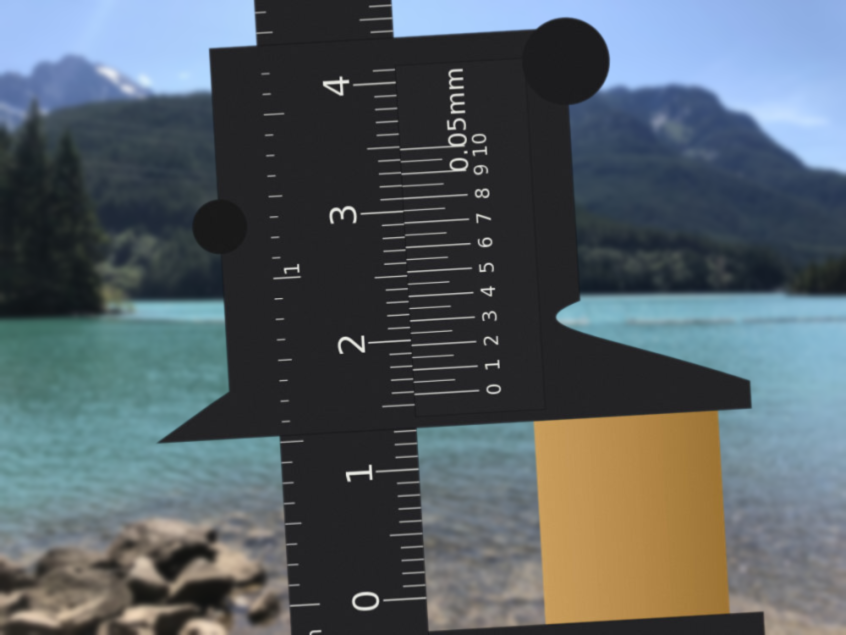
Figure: 15.8 mm
